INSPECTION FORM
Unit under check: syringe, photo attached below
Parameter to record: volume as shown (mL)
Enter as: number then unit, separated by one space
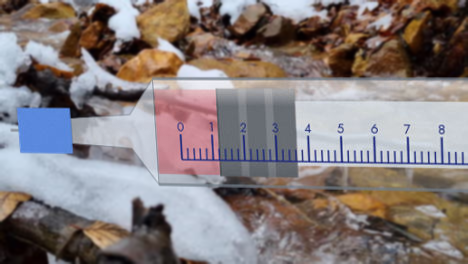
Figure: 1.2 mL
